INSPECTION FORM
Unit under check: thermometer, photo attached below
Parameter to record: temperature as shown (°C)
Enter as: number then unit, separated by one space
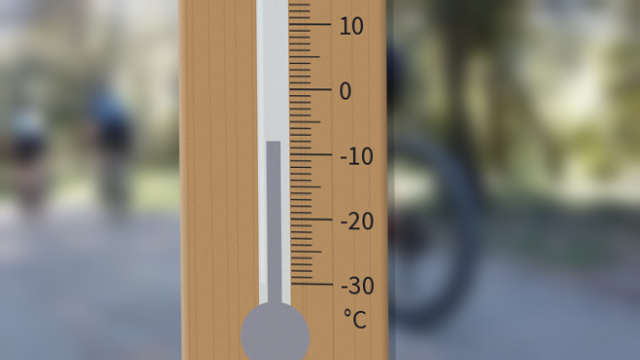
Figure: -8 °C
